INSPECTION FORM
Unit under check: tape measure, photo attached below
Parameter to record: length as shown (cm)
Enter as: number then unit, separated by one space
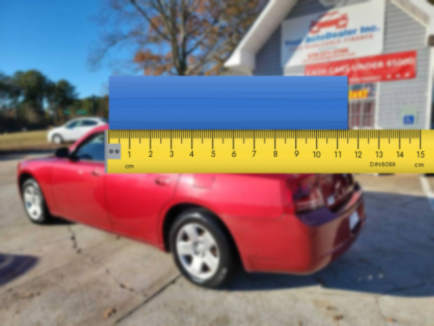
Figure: 11.5 cm
